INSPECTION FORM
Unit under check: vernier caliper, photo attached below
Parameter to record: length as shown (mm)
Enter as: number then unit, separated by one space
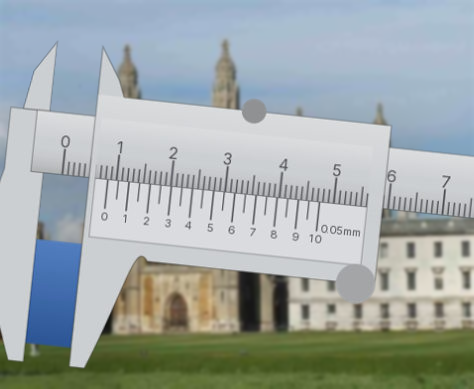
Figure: 8.4 mm
